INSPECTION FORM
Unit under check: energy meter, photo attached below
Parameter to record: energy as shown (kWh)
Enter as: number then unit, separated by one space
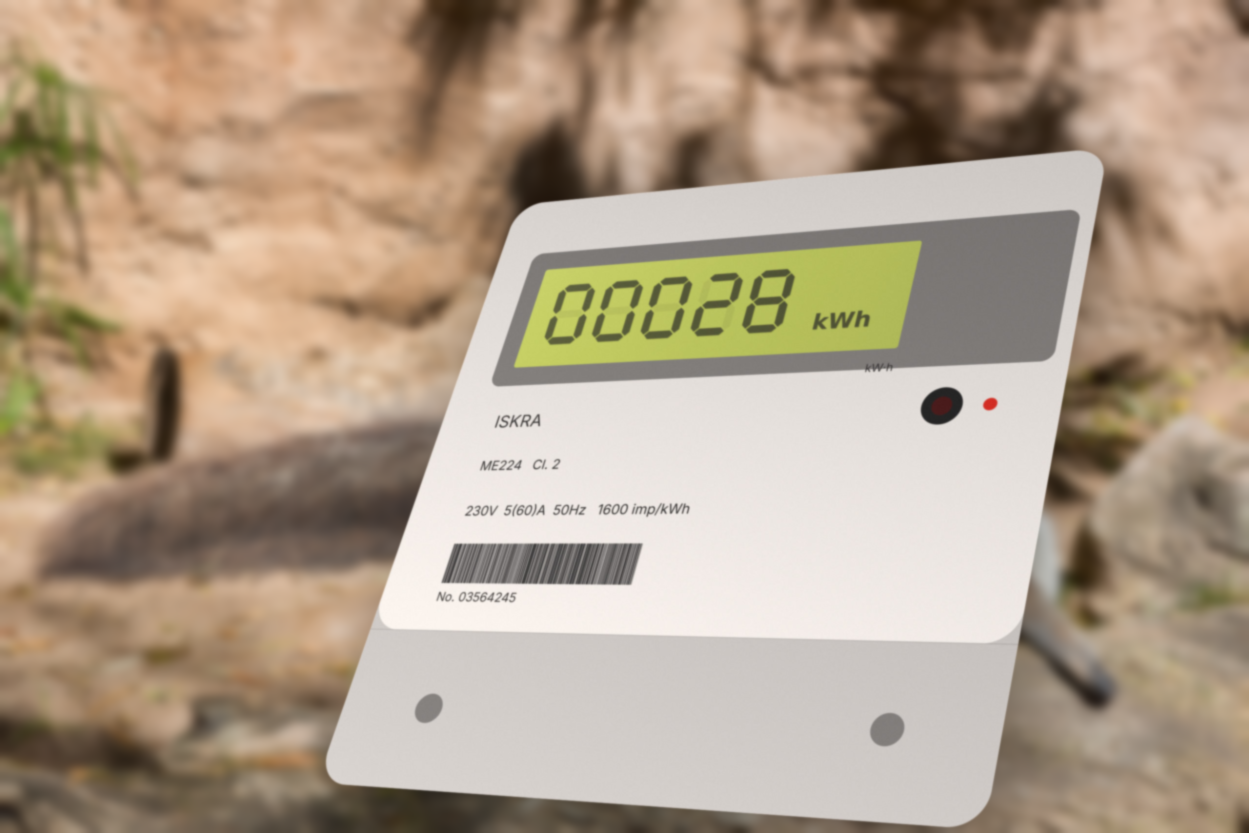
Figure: 28 kWh
